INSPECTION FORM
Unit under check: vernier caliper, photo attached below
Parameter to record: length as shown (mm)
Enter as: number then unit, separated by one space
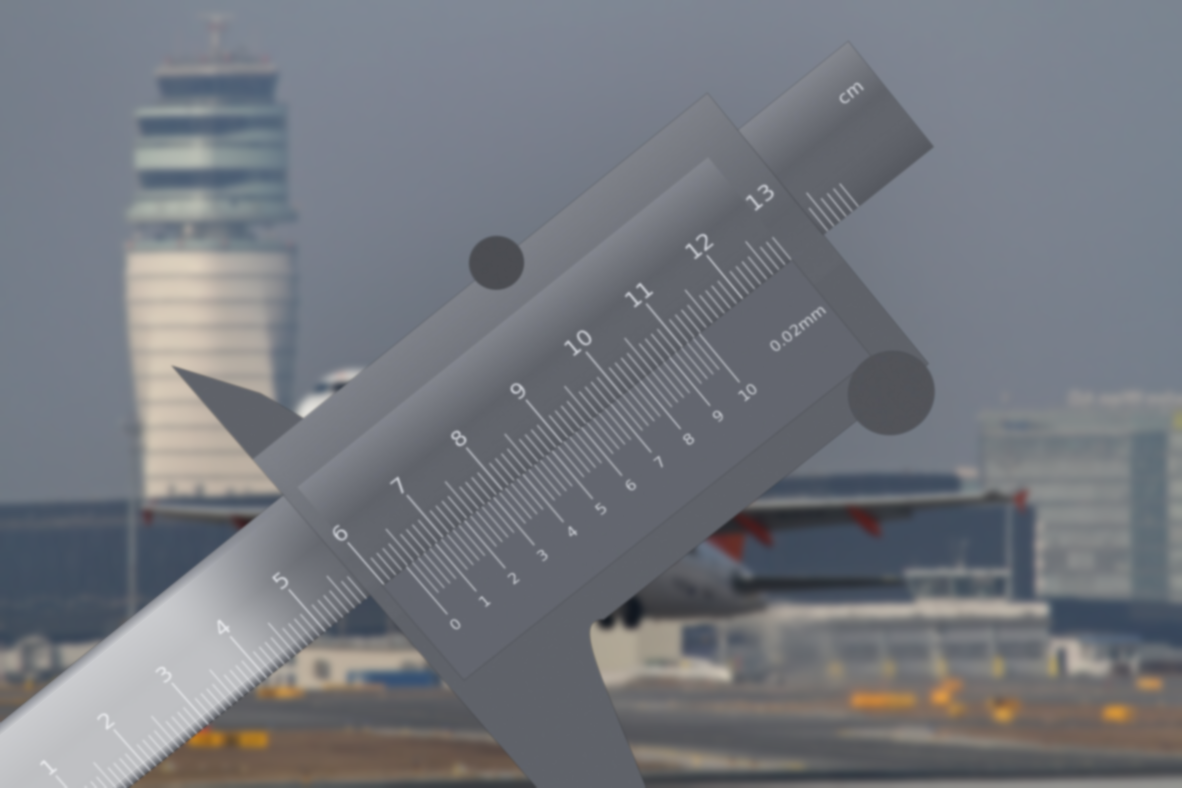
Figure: 63.8 mm
